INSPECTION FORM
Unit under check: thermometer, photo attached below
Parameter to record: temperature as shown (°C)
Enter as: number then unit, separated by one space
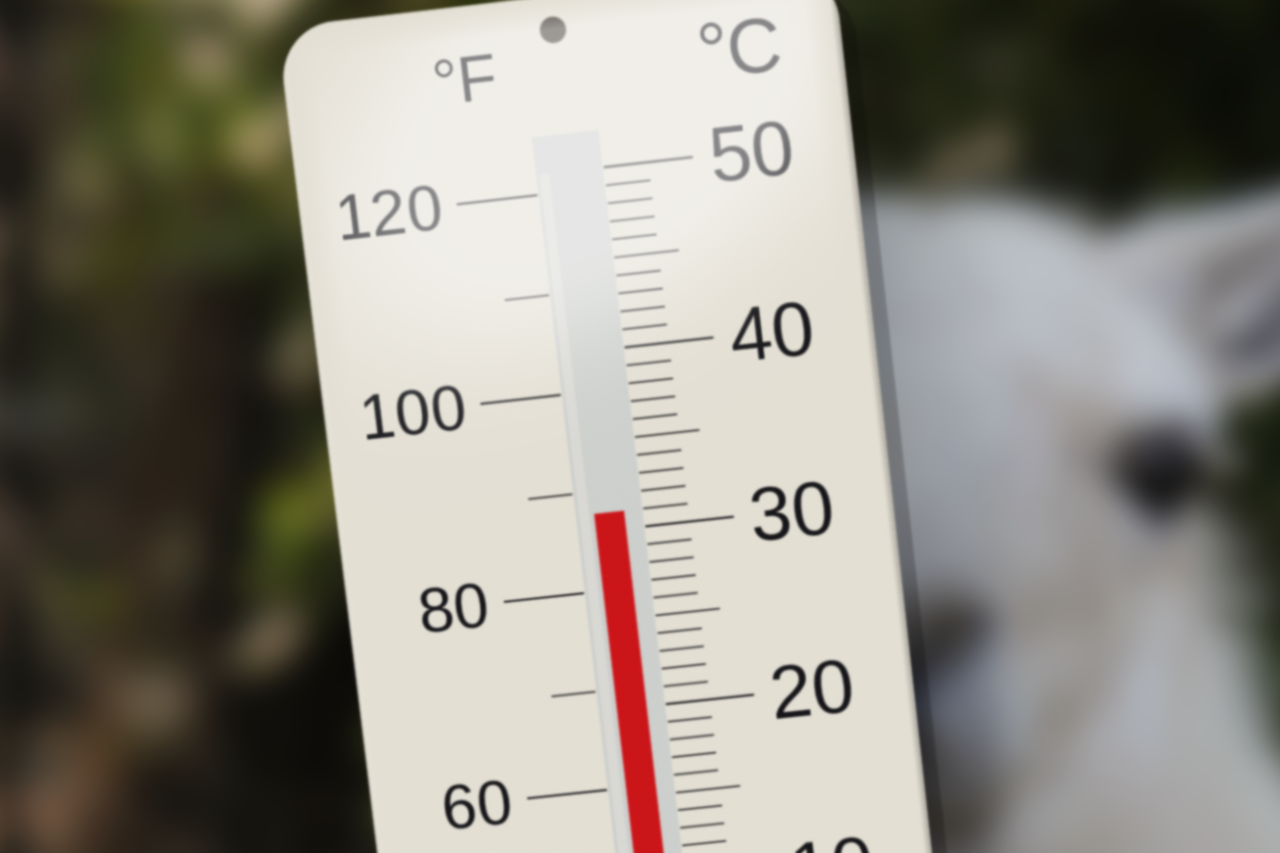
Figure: 31 °C
